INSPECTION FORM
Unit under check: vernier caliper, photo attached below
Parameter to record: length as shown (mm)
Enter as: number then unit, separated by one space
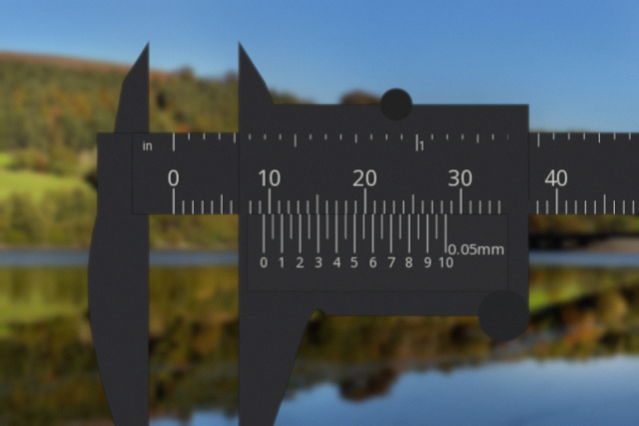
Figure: 9.4 mm
